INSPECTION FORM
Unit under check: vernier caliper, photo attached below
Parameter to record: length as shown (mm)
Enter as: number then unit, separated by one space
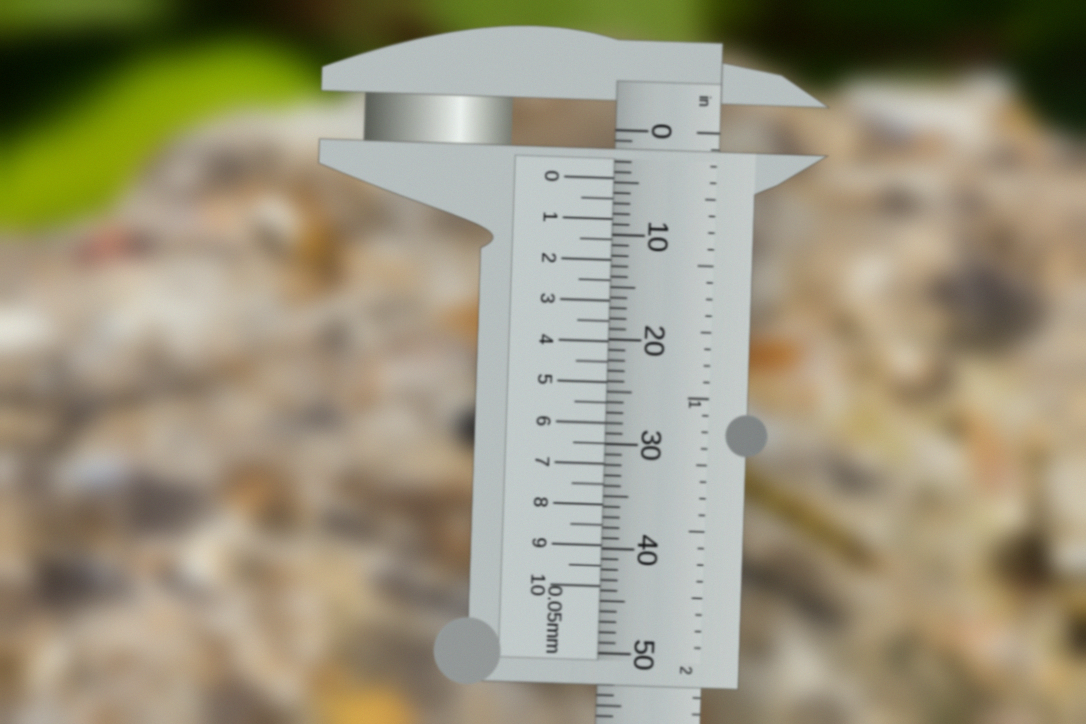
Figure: 4.6 mm
